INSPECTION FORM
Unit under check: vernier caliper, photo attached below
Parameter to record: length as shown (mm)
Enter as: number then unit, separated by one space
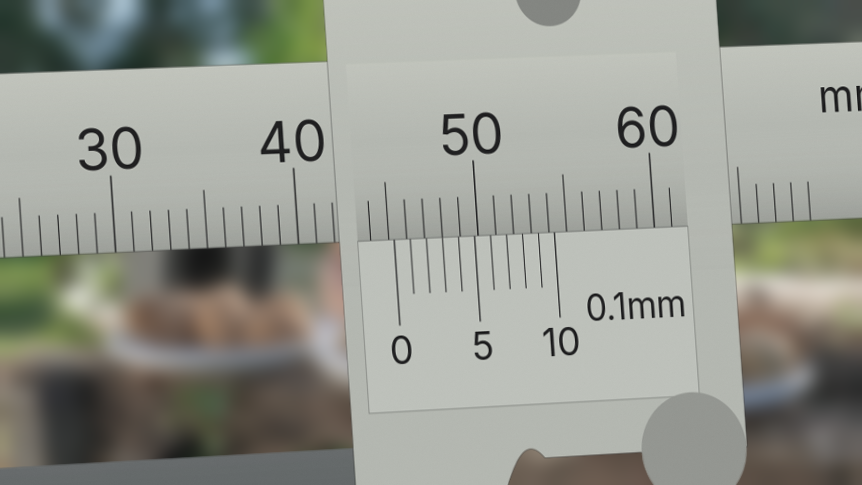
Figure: 45.3 mm
